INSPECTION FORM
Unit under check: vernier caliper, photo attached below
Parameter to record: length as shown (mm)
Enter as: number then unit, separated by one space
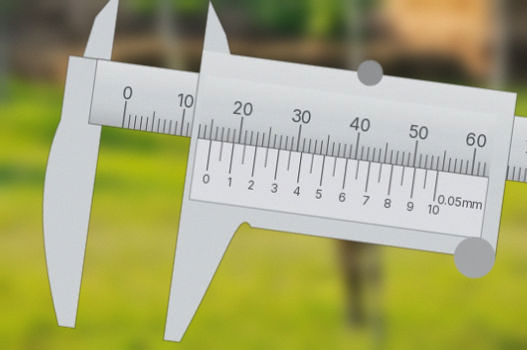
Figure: 15.2 mm
